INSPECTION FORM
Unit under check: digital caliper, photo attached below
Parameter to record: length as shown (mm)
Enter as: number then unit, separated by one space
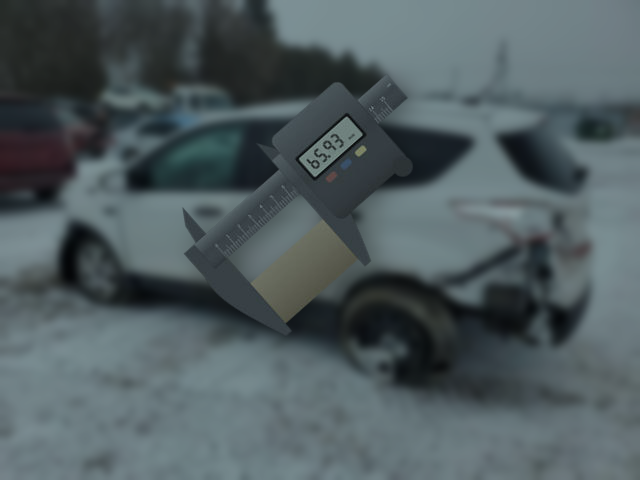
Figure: 65.93 mm
